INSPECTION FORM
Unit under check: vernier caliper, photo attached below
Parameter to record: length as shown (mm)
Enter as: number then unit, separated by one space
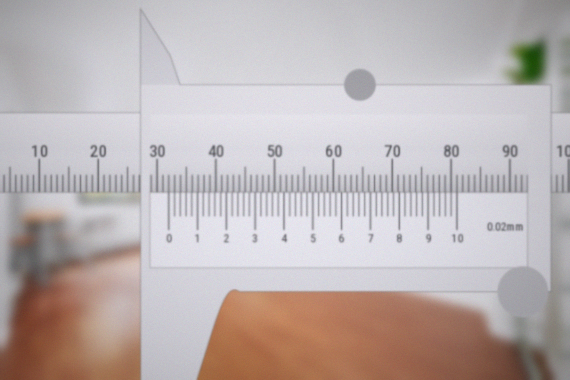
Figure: 32.0 mm
